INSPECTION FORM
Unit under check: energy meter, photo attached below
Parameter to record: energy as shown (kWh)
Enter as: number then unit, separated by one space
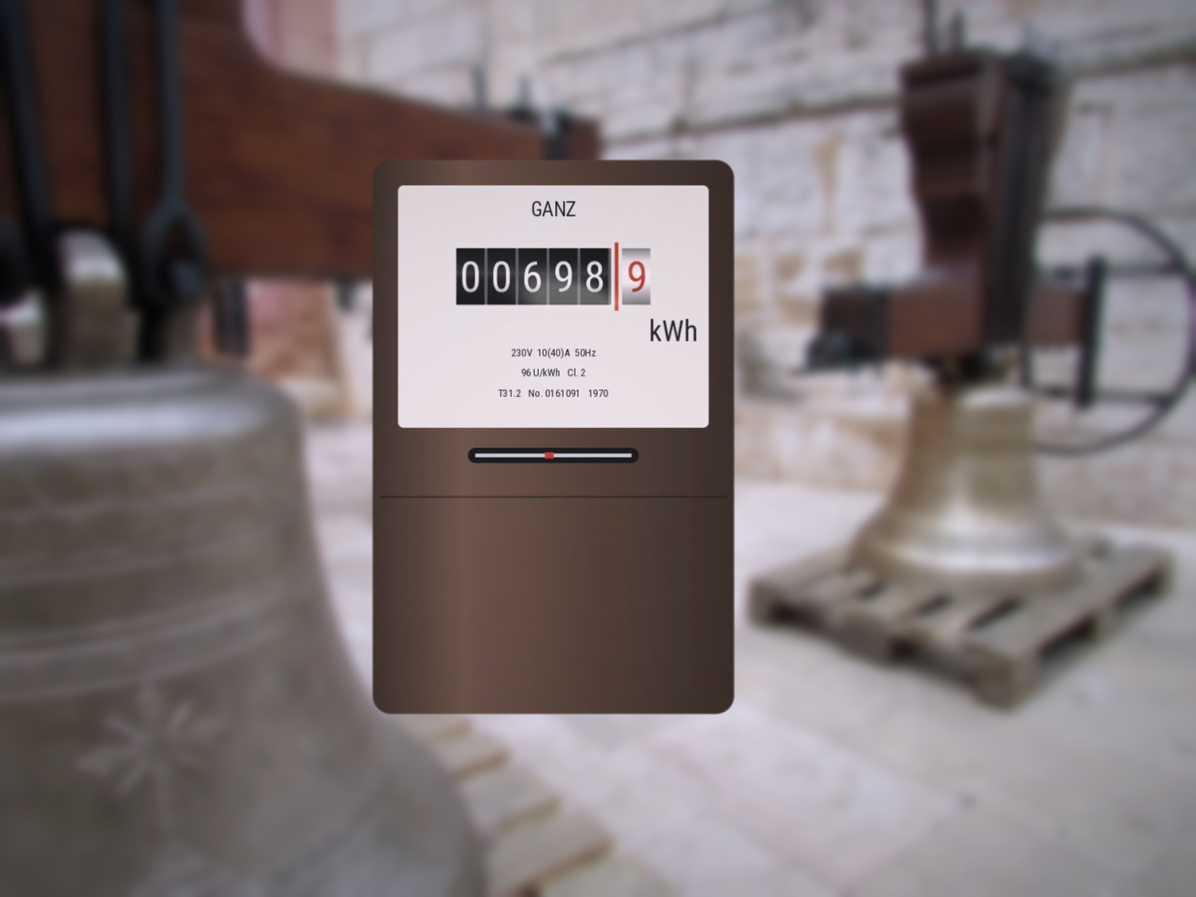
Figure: 698.9 kWh
